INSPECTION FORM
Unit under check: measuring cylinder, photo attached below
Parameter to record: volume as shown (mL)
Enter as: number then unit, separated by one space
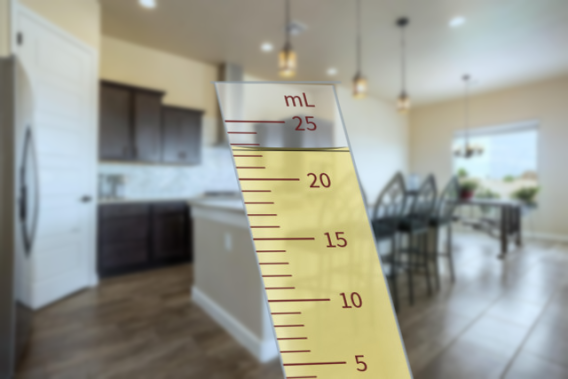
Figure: 22.5 mL
